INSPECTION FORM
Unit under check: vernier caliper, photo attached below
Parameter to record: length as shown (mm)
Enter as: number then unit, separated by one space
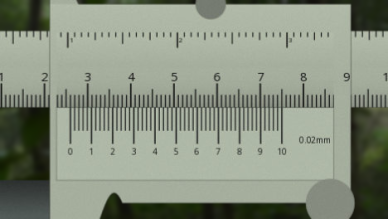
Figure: 26.0 mm
